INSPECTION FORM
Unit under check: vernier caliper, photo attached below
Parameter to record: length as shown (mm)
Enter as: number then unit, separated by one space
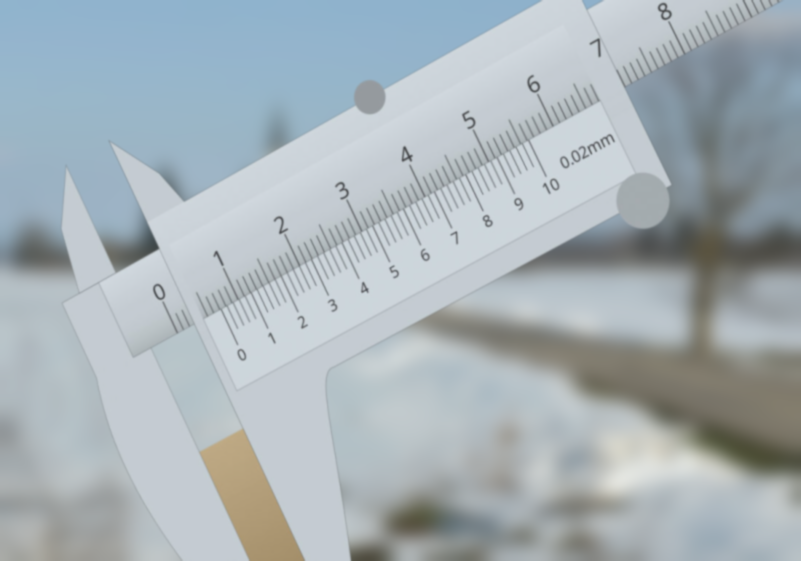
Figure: 7.2 mm
